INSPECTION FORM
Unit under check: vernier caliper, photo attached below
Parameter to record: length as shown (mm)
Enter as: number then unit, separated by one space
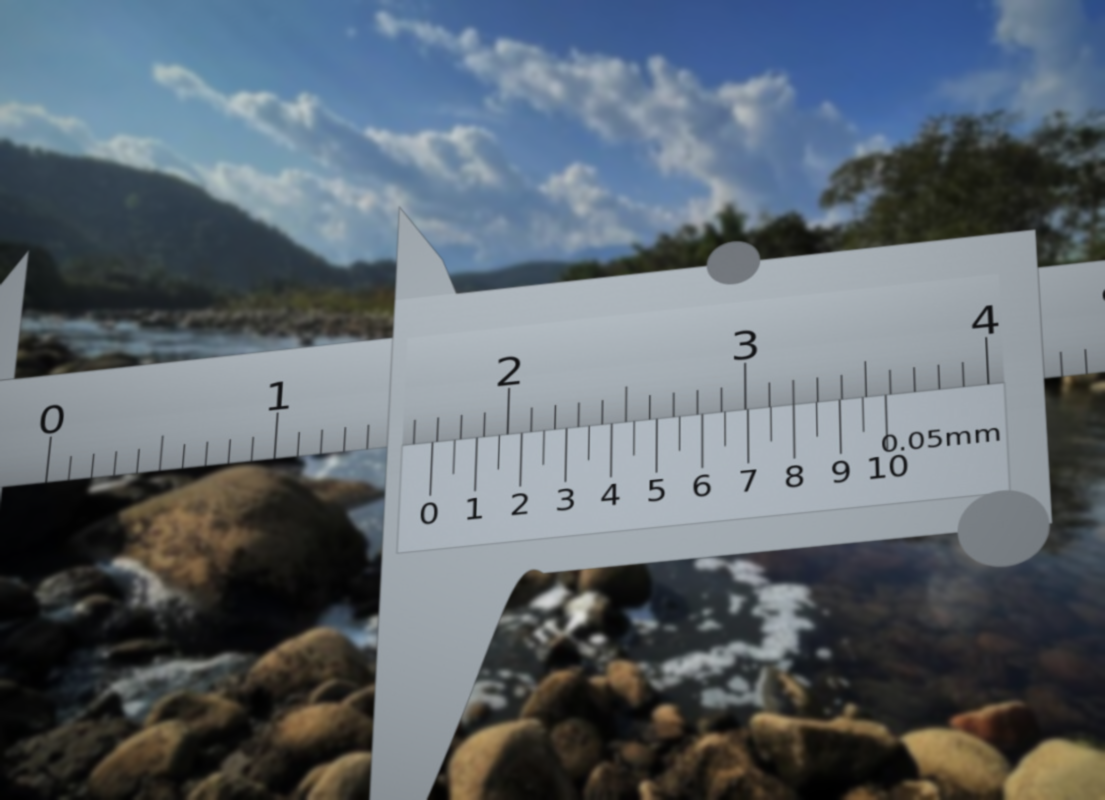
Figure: 16.8 mm
